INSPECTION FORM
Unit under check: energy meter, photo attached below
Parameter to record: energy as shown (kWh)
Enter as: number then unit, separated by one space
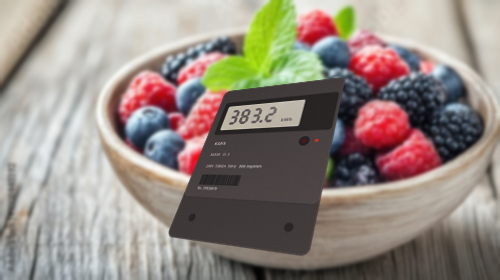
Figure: 383.2 kWh
